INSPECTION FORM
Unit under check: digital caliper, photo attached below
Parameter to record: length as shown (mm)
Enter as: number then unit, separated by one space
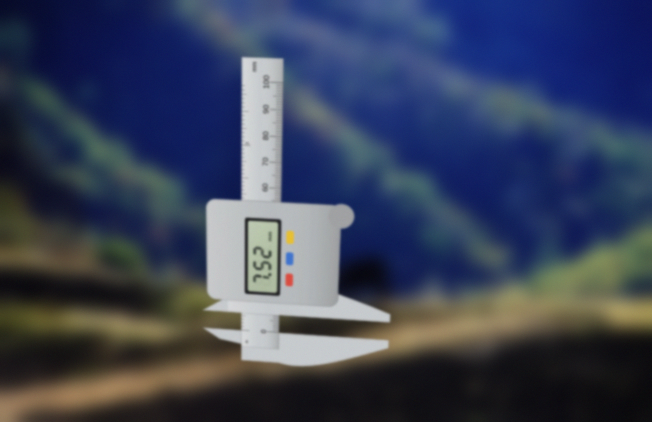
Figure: 7.52 mm
